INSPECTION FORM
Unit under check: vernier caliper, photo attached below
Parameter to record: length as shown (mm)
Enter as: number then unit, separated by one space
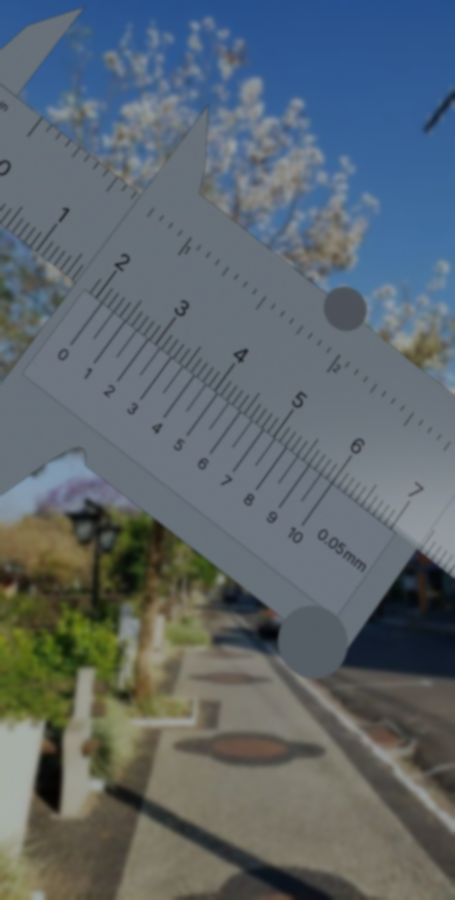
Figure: 21.0 mm
